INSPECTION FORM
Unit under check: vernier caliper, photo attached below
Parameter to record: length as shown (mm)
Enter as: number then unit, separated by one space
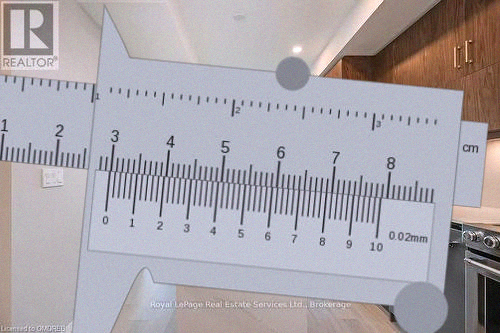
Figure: 29.8 mm
